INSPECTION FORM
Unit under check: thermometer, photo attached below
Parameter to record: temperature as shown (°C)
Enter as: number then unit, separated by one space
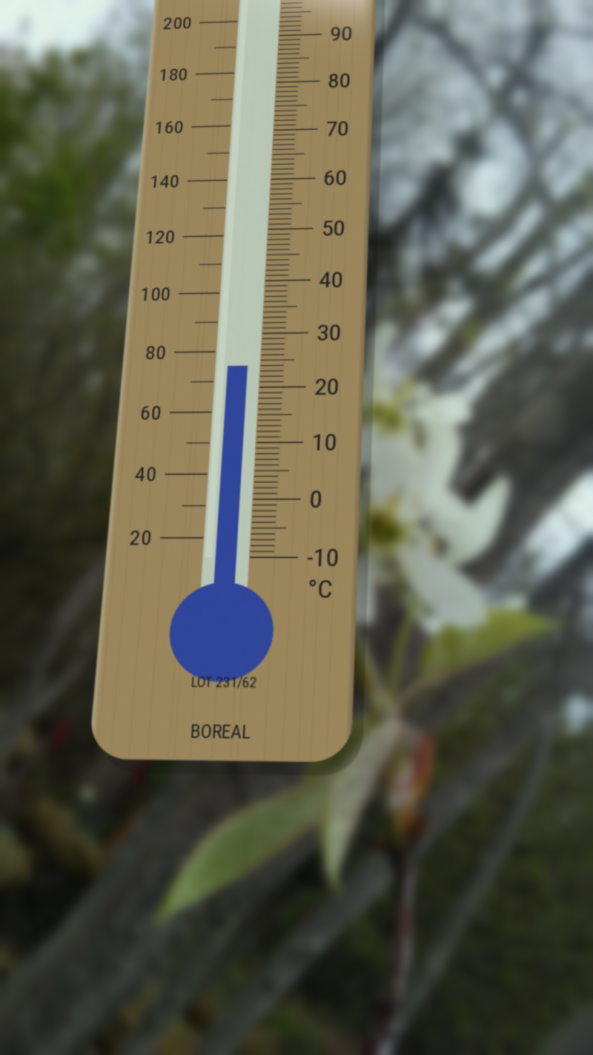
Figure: 24 °C
